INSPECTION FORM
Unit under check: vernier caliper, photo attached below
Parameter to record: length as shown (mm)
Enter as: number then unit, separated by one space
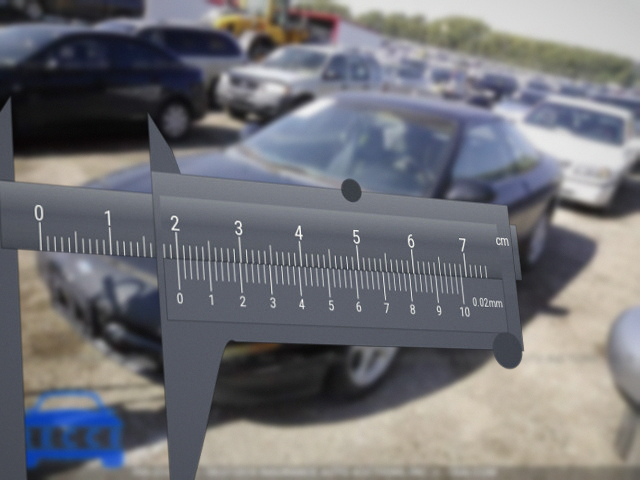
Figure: 20.0 mm
